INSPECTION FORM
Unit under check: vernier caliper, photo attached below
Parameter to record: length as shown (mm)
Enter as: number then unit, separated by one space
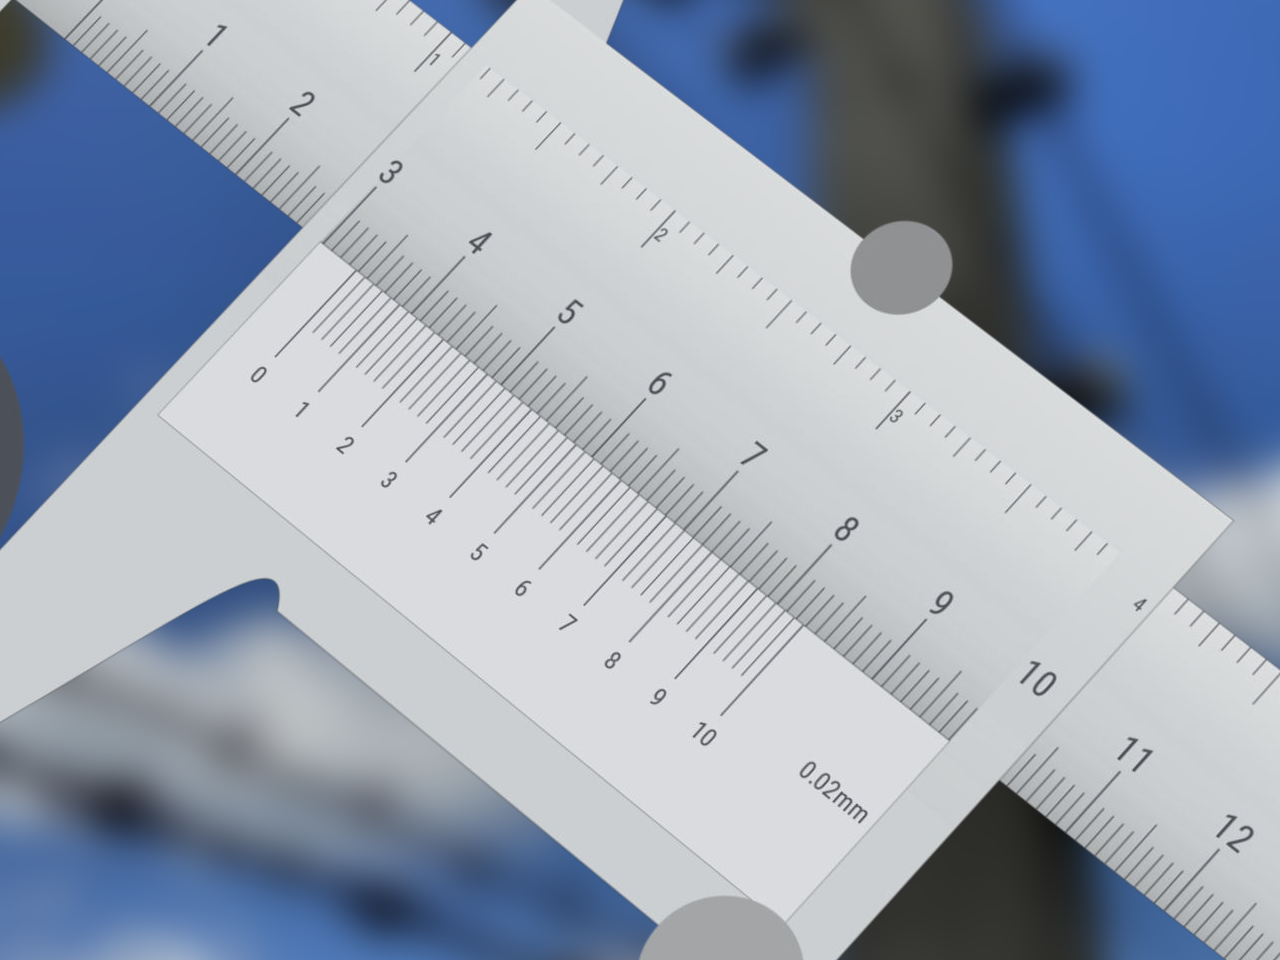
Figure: 33.8 mm
